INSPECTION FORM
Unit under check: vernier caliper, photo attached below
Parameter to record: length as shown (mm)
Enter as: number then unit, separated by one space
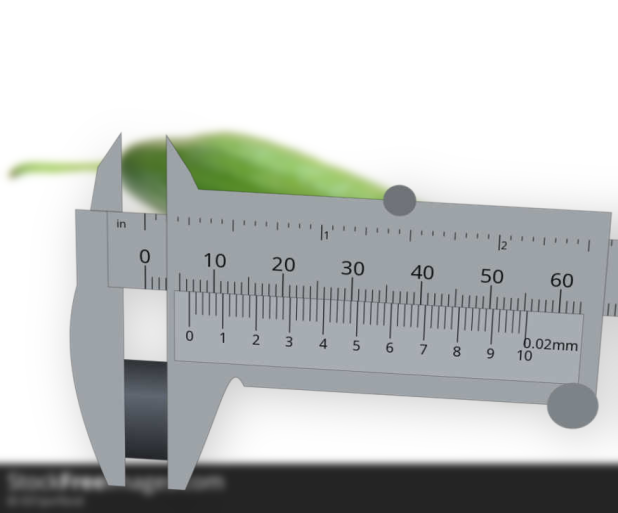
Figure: 6.4 mm
